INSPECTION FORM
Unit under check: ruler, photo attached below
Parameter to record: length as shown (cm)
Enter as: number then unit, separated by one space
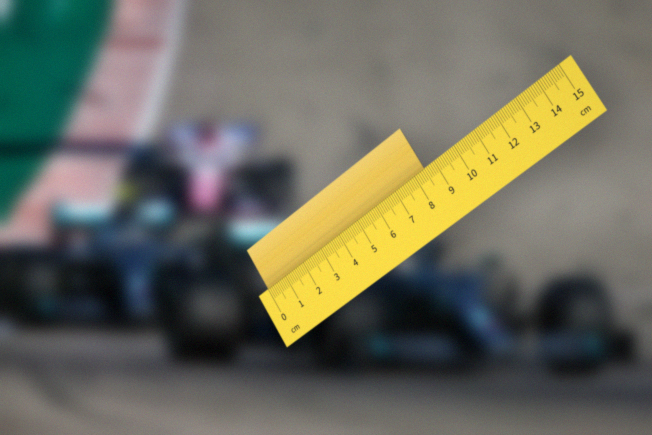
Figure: 8.5 cm
